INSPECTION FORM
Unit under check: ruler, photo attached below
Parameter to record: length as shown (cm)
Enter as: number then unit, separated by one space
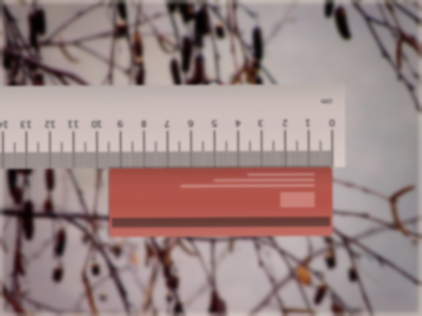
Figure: 9.5 cm
